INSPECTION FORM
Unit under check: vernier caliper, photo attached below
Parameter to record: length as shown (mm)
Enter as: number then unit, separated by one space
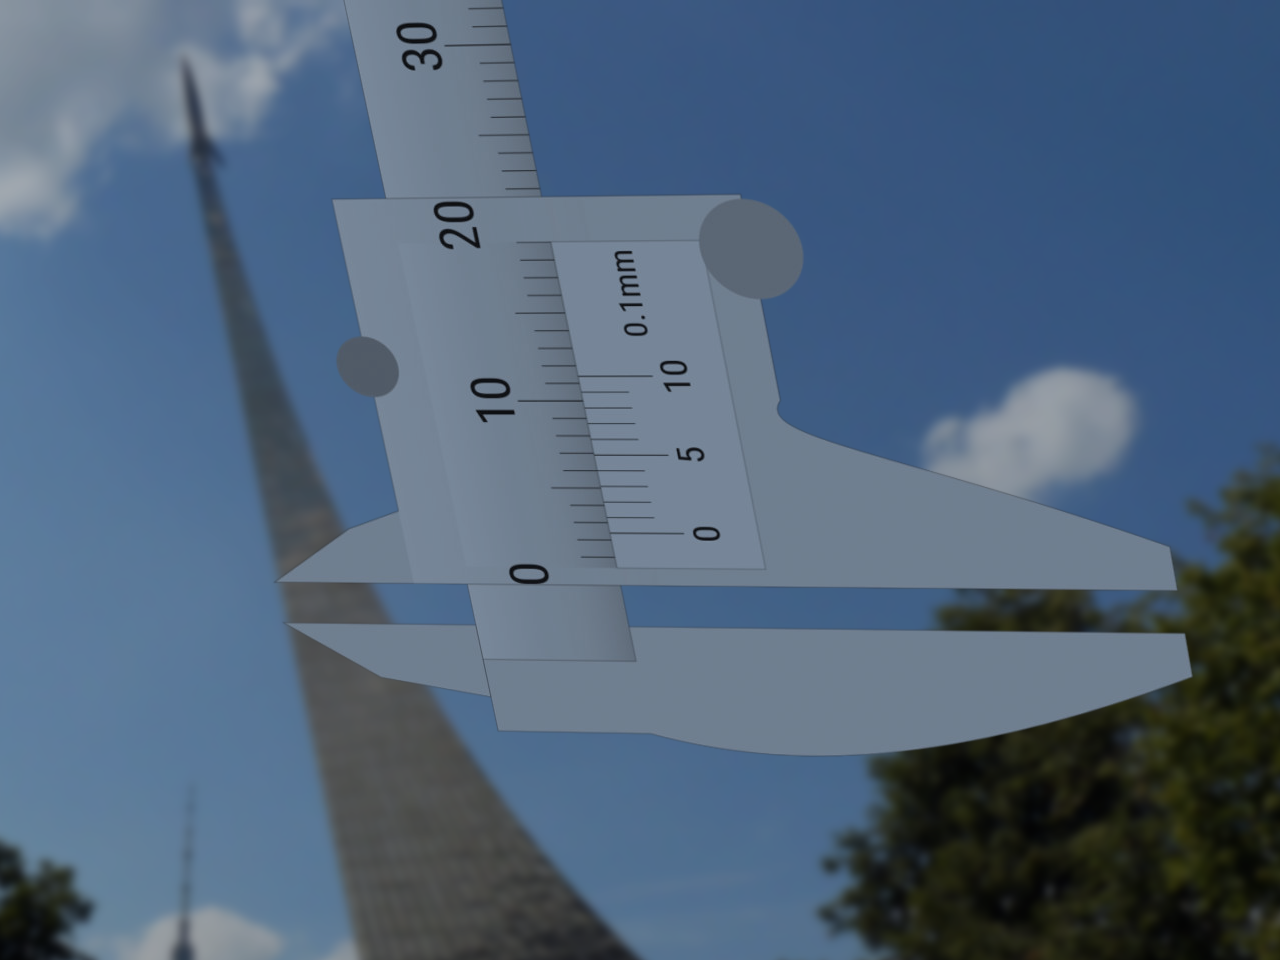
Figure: 2.4 mm
